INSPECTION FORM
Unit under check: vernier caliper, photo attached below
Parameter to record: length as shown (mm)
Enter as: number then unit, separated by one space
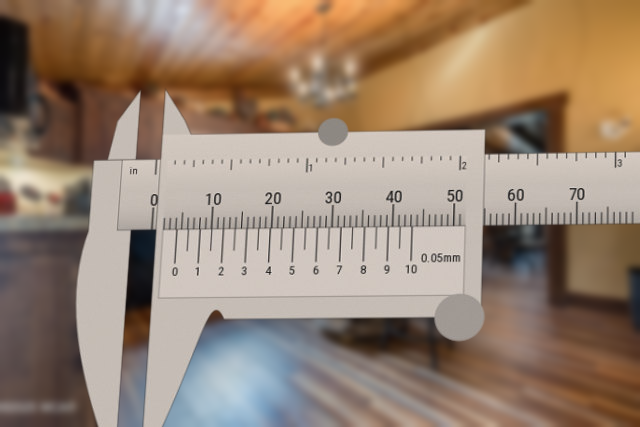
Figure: 4.2 mm
